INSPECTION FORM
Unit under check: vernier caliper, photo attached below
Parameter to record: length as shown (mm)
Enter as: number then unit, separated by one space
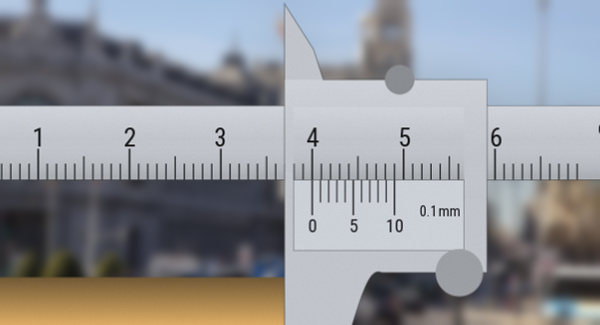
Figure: 40.0 mm
